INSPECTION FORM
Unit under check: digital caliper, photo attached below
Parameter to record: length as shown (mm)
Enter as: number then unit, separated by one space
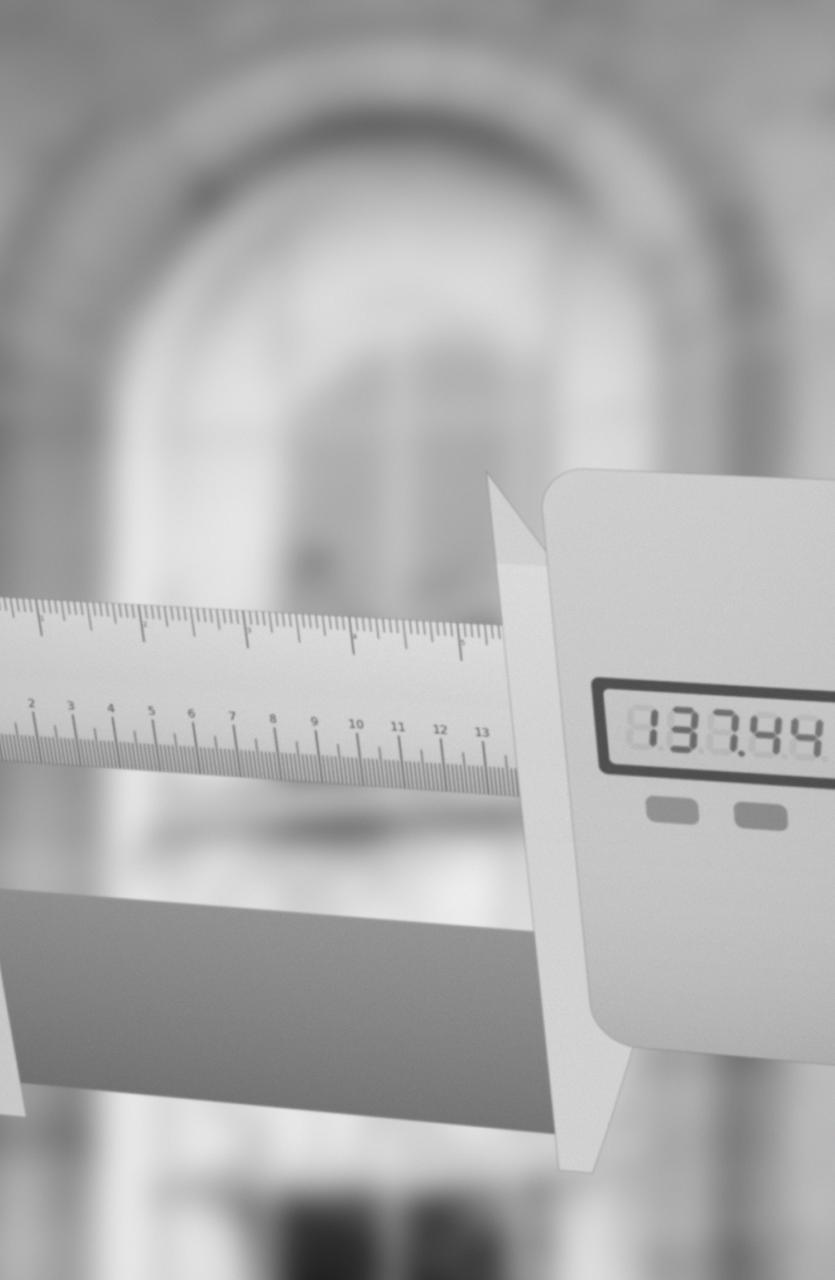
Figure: 137.44 mm
